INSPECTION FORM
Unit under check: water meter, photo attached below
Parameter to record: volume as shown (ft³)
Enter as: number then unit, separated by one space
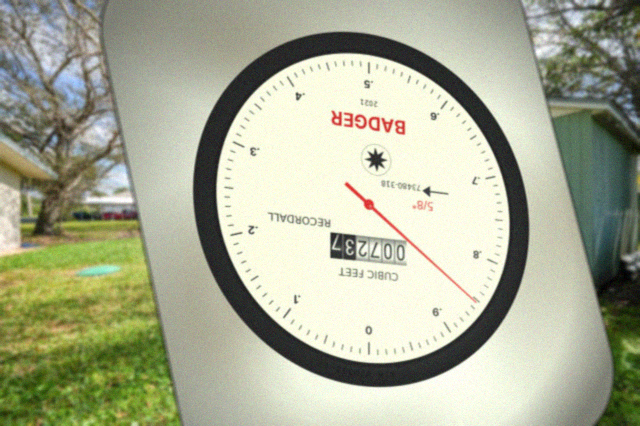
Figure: 7236.85 ft³
